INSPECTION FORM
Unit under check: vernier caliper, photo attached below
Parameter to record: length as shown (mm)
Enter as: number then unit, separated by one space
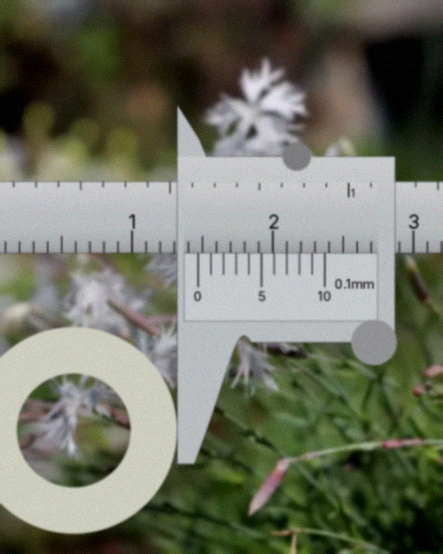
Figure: 14.7 mm
